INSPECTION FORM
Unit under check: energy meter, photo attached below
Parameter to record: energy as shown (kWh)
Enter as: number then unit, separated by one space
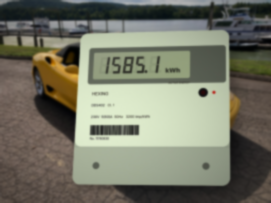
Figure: 1585.1 kWh
